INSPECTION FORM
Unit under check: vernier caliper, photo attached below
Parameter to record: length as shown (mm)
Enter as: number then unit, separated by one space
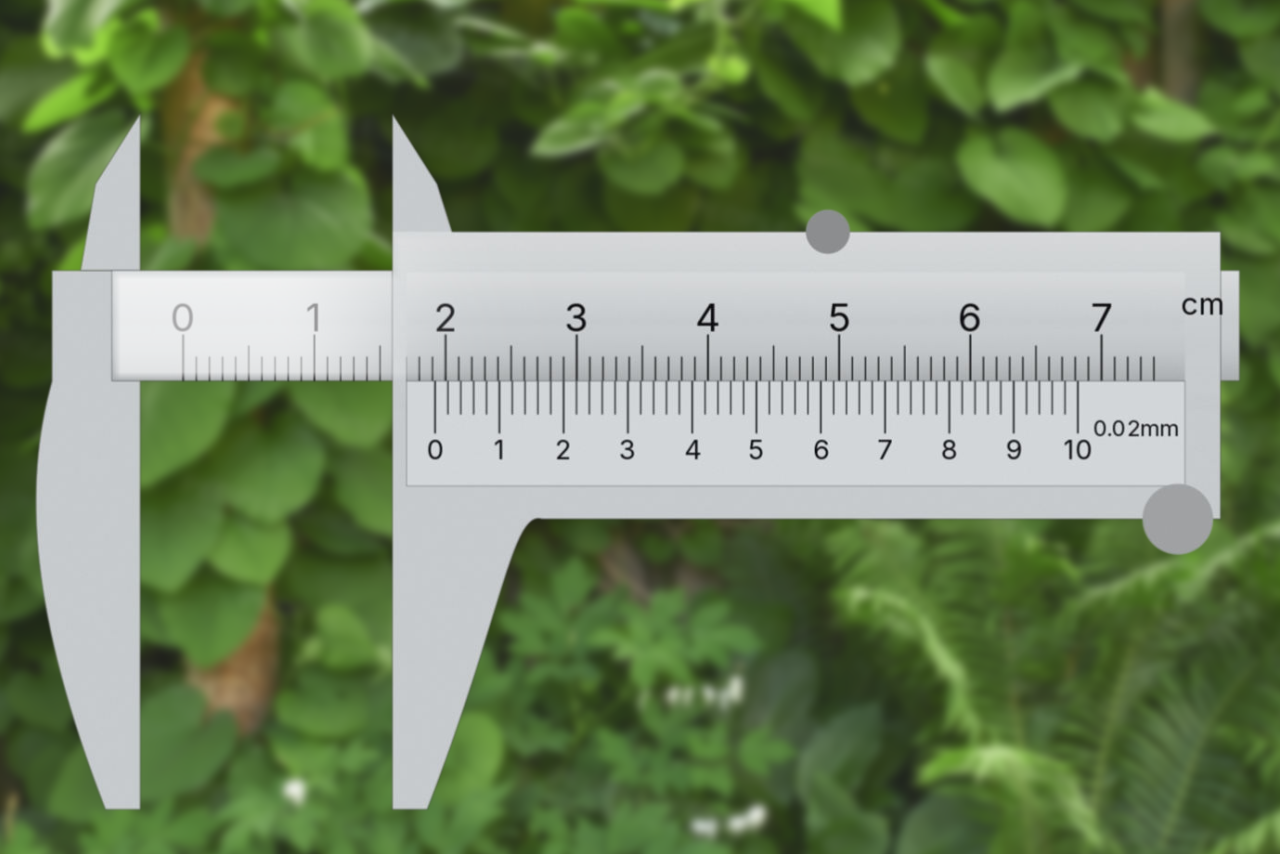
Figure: 19.2 mm
